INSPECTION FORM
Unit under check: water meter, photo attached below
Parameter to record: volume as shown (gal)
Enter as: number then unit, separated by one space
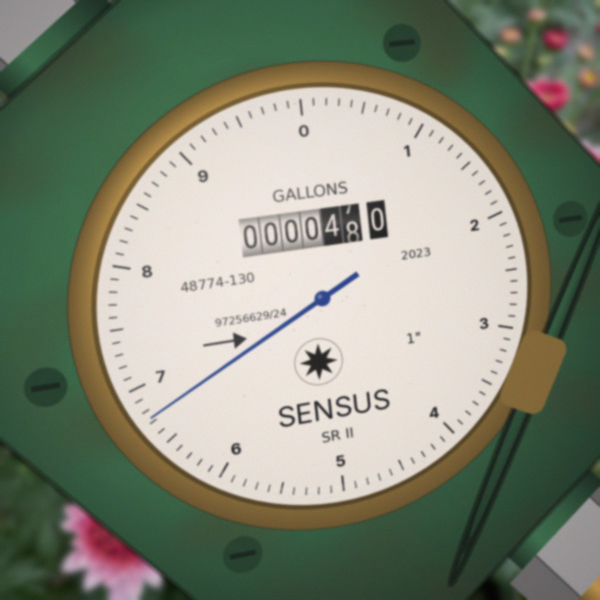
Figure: 476.7 gal
